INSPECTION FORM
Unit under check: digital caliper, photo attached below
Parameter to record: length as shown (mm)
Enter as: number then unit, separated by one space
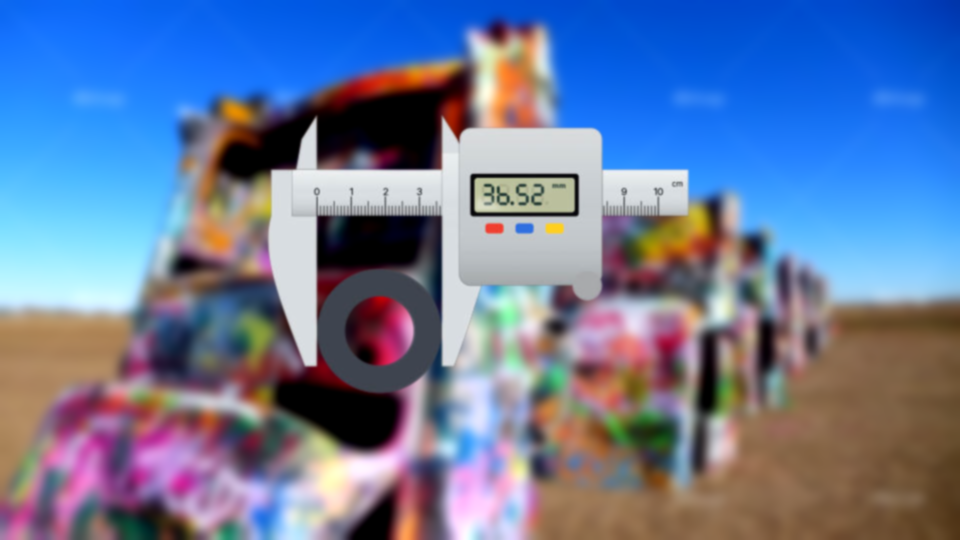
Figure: 36.52 mm
